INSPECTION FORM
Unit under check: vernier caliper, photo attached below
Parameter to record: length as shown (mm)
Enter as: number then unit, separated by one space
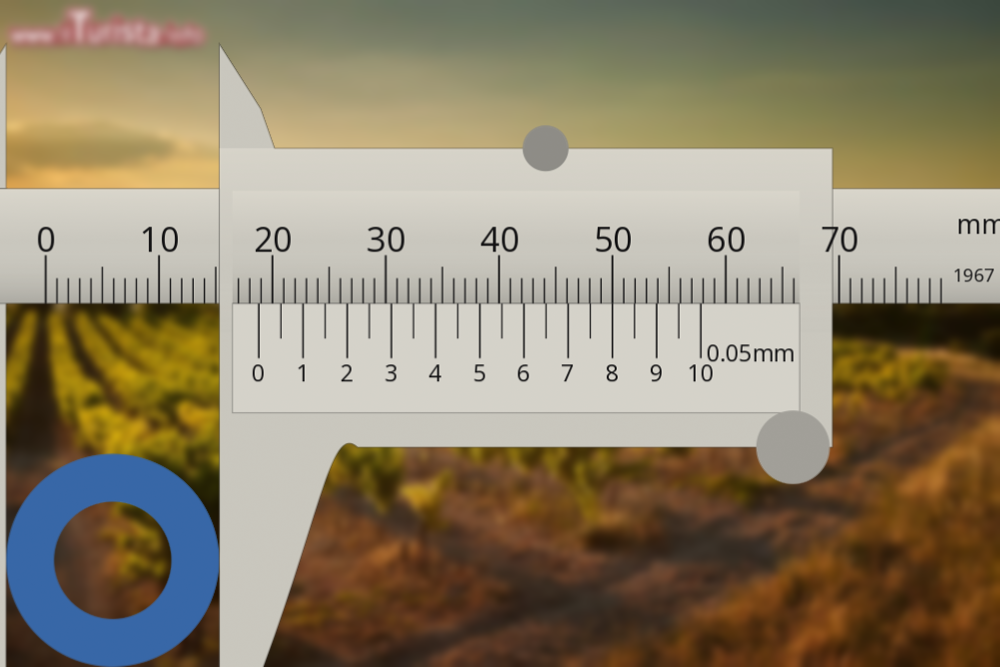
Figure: 18.8 mm
